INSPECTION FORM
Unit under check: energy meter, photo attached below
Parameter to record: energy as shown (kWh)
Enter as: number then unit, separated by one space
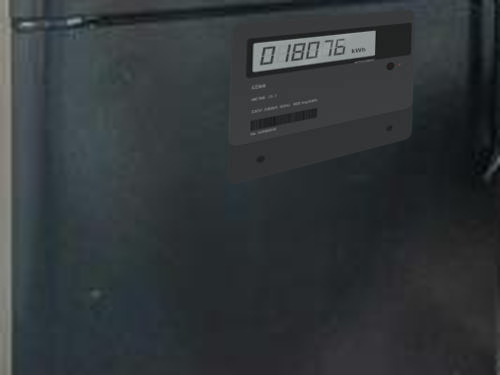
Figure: 18076 kWh
